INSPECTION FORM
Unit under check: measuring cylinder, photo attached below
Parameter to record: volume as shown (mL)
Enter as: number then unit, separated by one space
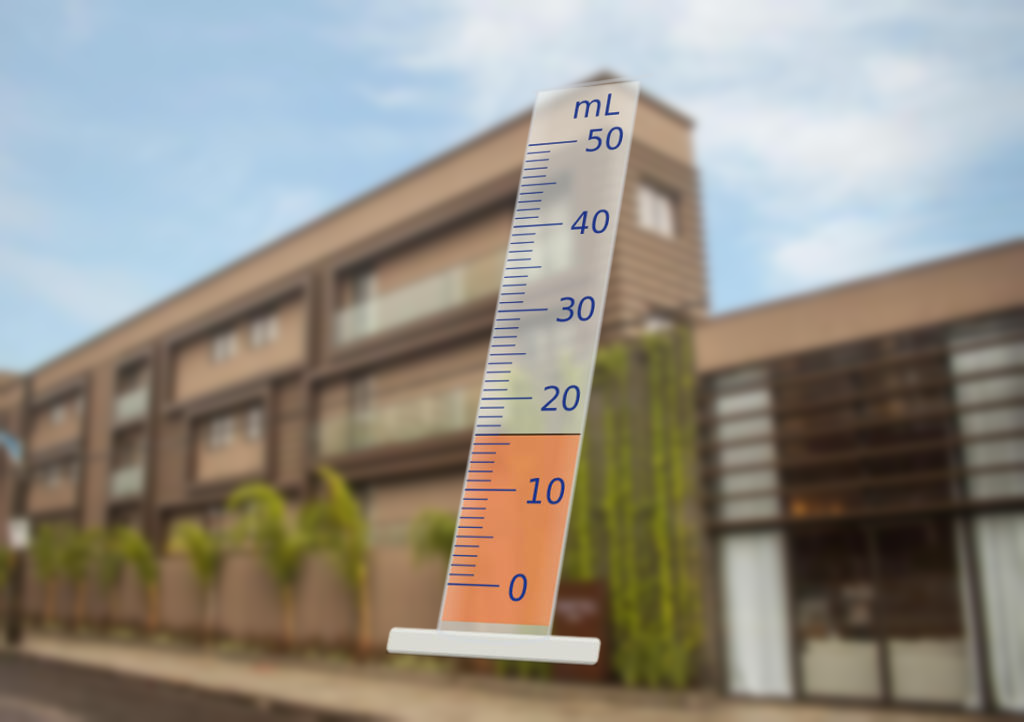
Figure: 16 mL
